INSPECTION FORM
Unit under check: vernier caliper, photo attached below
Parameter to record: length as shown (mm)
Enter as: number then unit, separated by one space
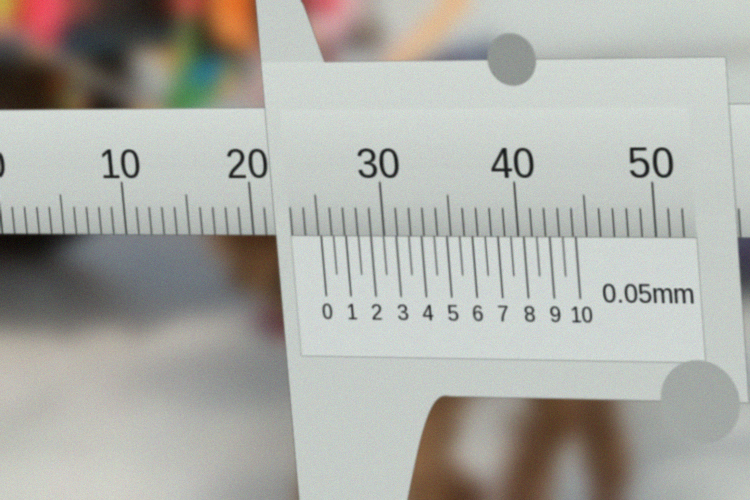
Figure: 25.2 mm
